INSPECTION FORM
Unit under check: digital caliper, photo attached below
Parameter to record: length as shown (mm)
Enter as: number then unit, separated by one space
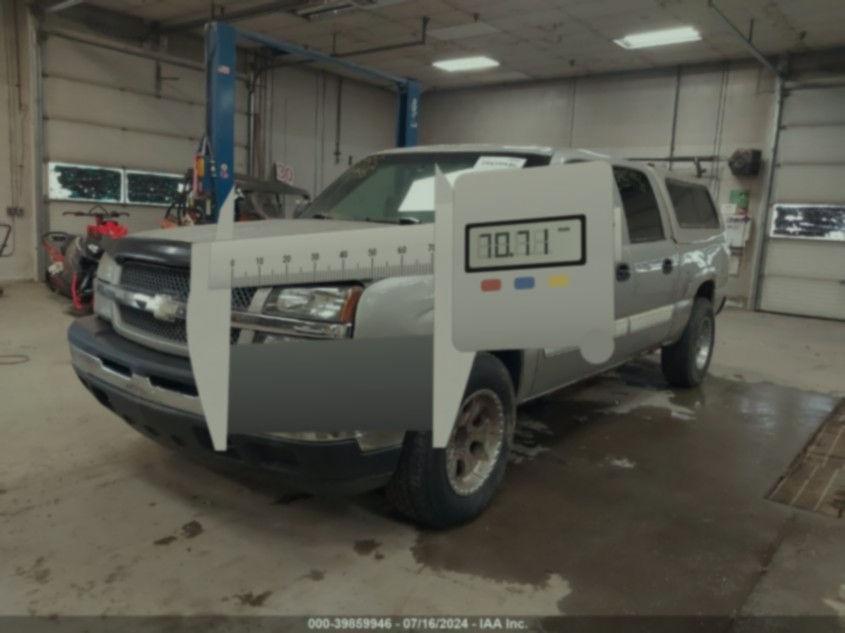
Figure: 70.71 mm
